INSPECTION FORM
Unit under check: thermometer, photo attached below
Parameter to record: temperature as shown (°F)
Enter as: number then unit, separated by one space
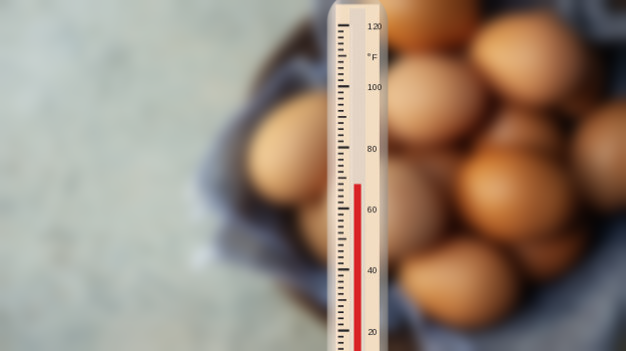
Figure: 68 °F
